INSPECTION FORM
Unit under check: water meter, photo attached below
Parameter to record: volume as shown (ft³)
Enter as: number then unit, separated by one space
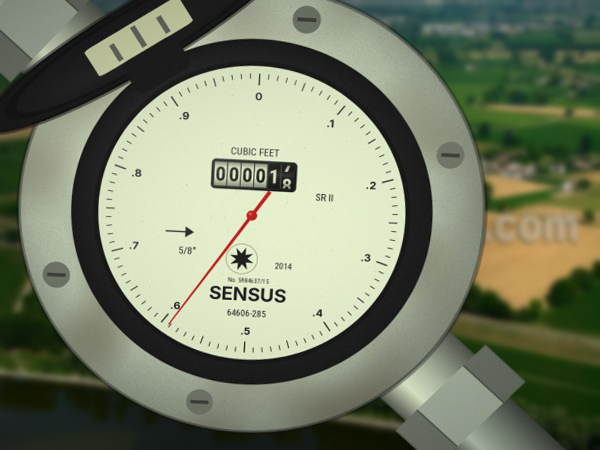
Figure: 17.59 ft³
